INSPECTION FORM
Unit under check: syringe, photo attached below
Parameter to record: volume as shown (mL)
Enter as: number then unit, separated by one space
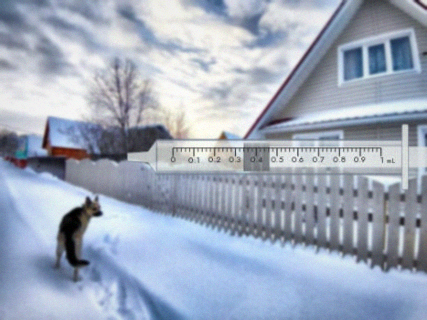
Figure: 0.34 mL
